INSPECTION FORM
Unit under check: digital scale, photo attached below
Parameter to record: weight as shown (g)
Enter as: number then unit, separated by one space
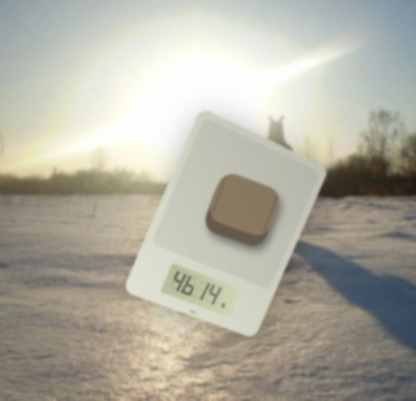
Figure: 4614 g
